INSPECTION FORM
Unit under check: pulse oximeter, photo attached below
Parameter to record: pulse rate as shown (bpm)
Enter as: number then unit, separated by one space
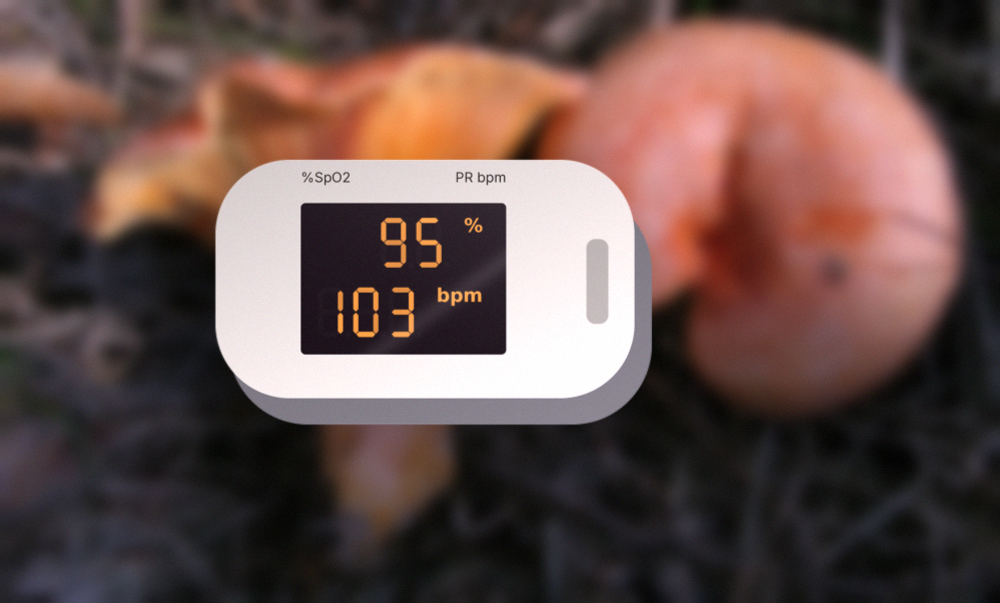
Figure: 103 bpm
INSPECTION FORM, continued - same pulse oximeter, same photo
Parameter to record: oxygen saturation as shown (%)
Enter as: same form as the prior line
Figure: 95 %
